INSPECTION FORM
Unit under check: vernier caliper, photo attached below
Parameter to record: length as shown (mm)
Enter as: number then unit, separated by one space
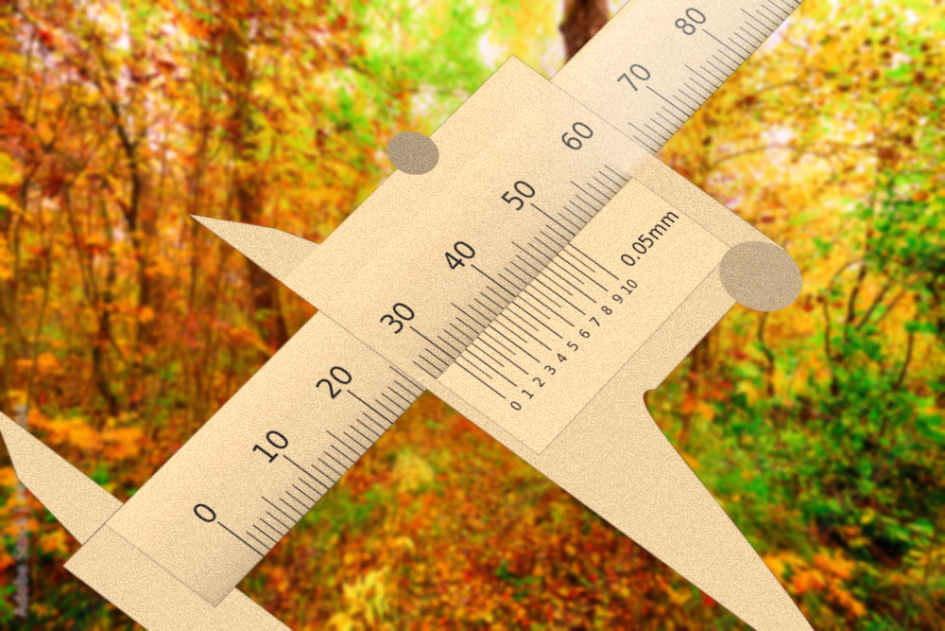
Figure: 29.8 mm
